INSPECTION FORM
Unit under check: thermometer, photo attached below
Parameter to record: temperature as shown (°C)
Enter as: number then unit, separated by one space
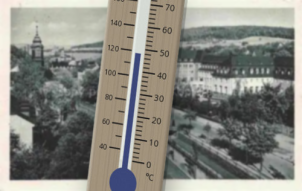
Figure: 48 °C
